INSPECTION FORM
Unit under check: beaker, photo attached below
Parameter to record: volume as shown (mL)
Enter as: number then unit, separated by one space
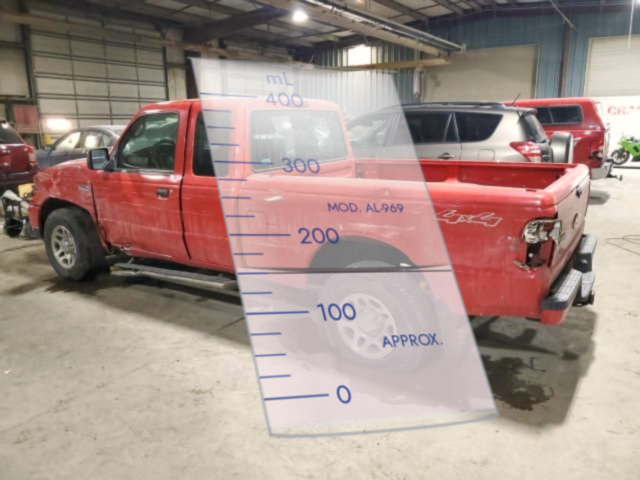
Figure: 150 mL
